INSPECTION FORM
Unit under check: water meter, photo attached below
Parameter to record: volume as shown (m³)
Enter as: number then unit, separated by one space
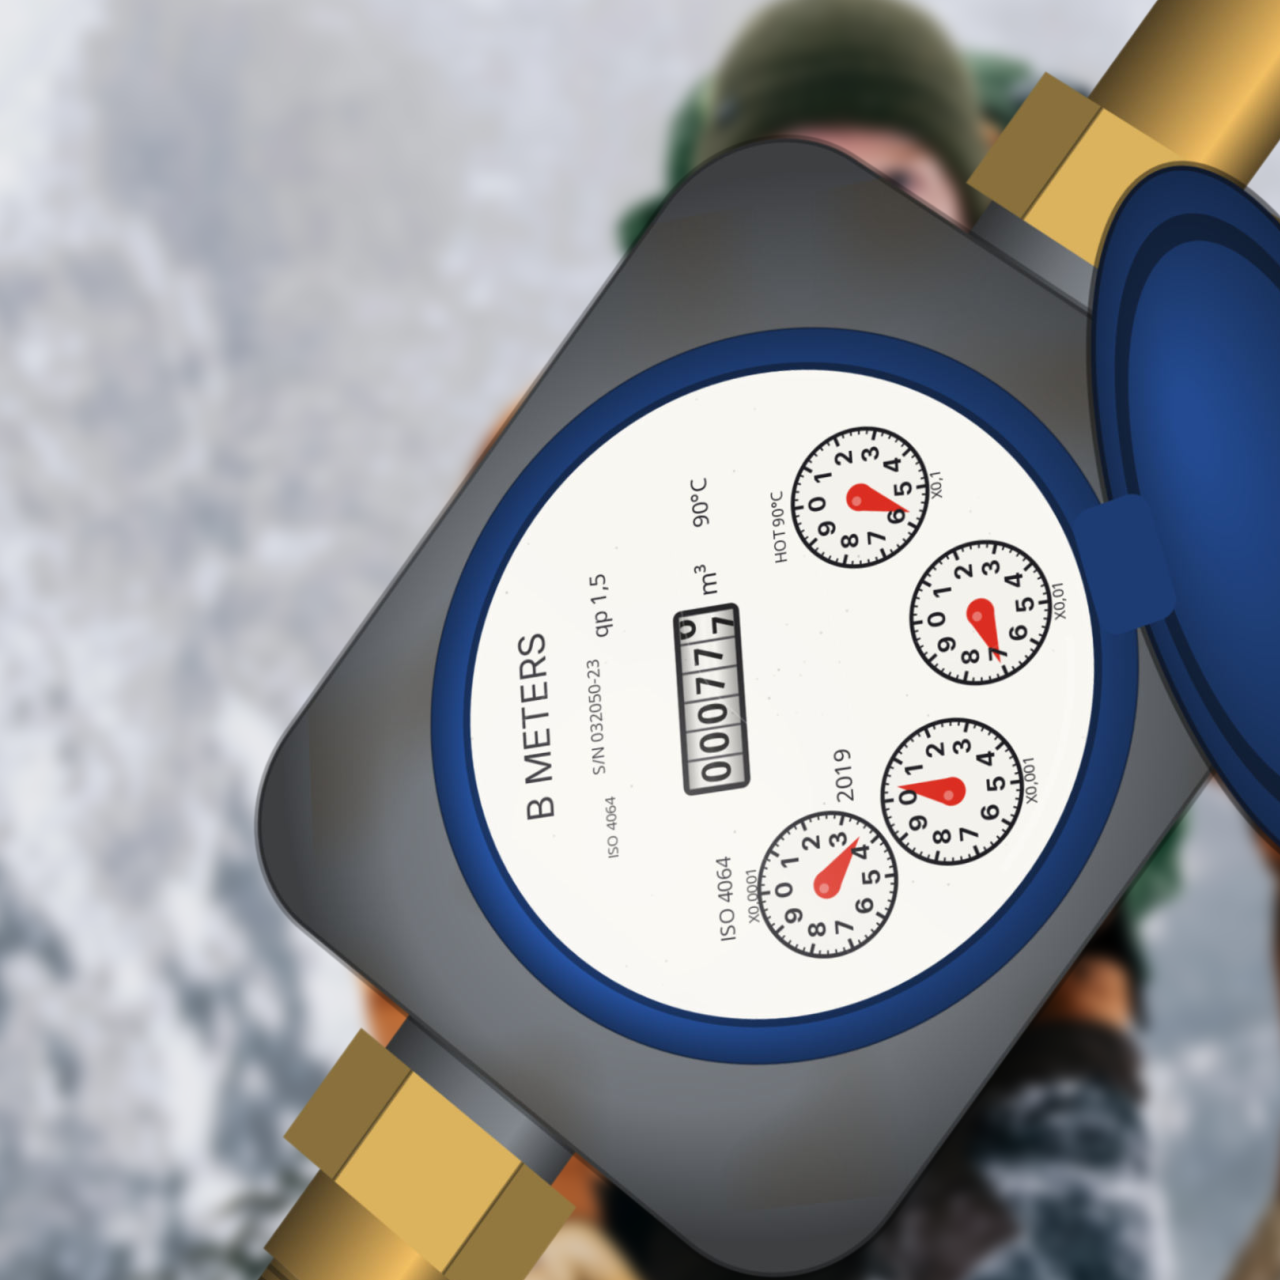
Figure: 776.5703 m³
